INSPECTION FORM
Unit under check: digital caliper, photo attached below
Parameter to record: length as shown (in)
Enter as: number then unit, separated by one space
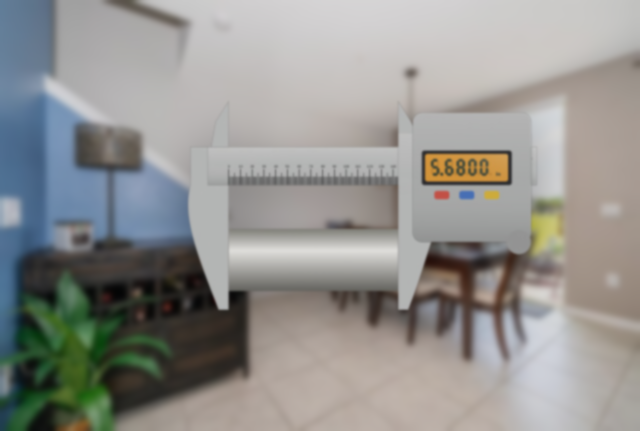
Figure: 5.6800 in
